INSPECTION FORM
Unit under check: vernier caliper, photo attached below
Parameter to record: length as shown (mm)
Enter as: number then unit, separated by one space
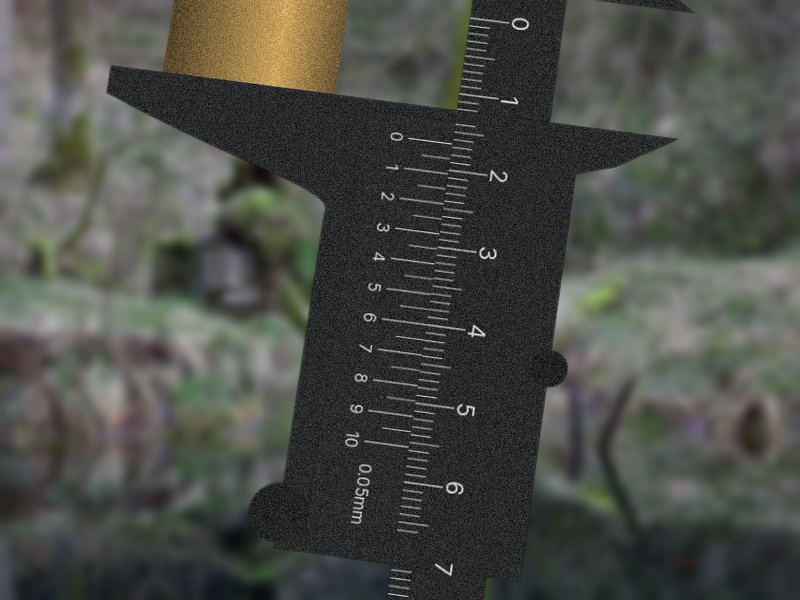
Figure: 16.6 mm
